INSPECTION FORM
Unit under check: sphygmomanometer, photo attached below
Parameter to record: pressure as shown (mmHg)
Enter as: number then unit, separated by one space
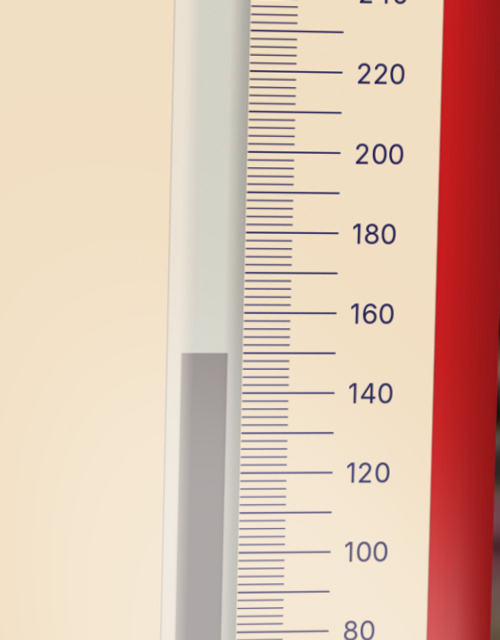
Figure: 150 mmHg
